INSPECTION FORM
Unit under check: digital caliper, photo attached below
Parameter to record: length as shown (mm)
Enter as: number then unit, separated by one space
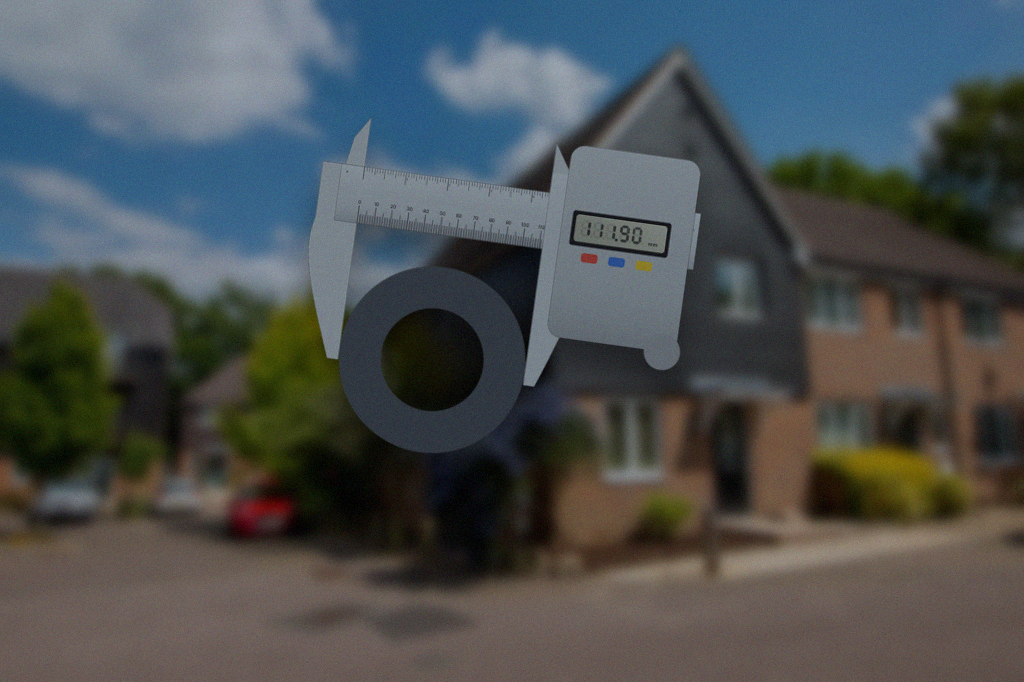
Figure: 111.90 mm
